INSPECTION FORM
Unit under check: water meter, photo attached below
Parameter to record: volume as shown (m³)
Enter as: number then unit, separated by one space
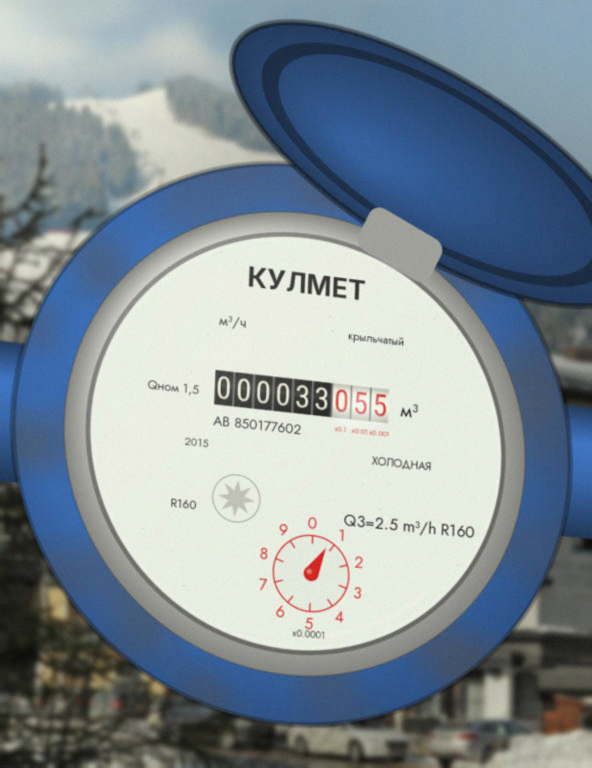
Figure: 33.0550 m³
